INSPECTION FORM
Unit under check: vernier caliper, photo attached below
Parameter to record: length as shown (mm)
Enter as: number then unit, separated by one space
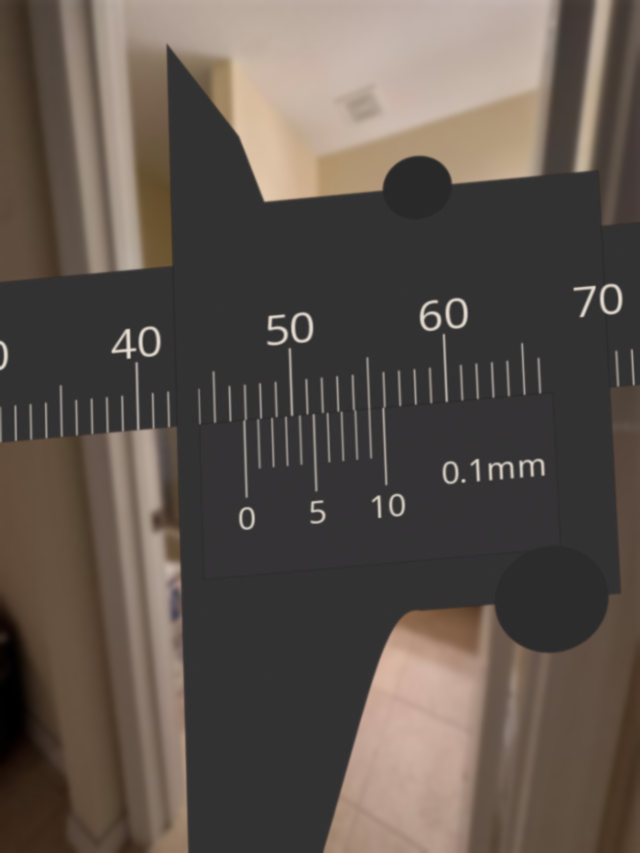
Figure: 46.9 mm
